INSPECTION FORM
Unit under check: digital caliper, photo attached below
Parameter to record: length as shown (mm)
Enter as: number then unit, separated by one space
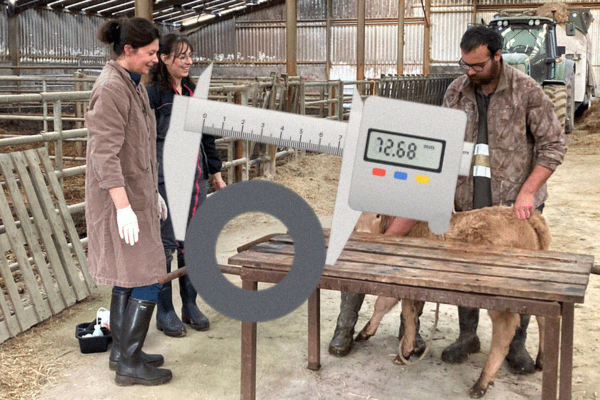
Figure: 72.68 mm
